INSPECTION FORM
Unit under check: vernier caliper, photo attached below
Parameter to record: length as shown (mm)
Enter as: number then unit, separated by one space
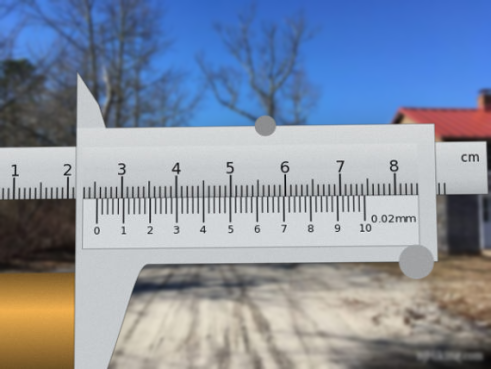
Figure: 25.4 mm
